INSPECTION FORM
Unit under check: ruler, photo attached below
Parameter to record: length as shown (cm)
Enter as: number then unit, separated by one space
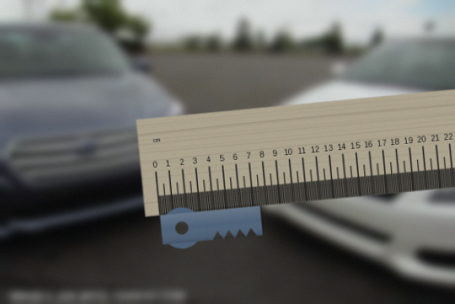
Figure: 7.5 cm
